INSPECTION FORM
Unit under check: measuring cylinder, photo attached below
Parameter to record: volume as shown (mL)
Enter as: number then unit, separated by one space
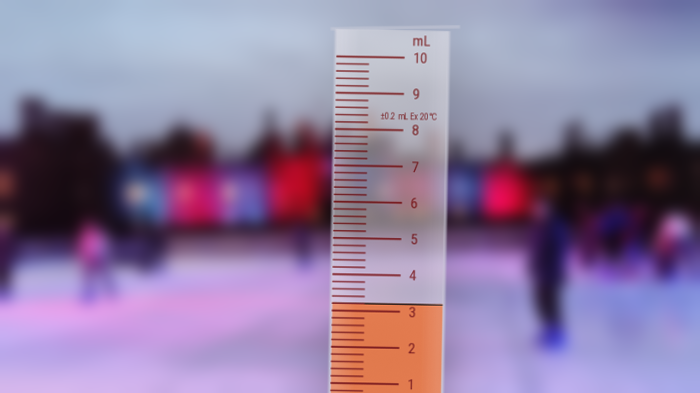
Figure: 3.2 mL
